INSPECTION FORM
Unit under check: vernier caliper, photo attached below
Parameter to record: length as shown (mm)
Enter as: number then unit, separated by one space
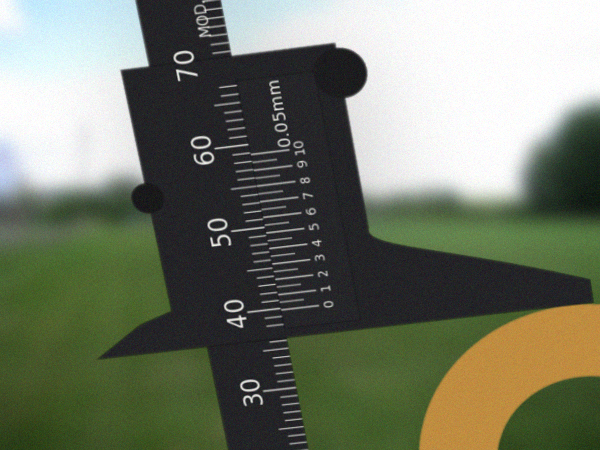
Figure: 39.8 mm
